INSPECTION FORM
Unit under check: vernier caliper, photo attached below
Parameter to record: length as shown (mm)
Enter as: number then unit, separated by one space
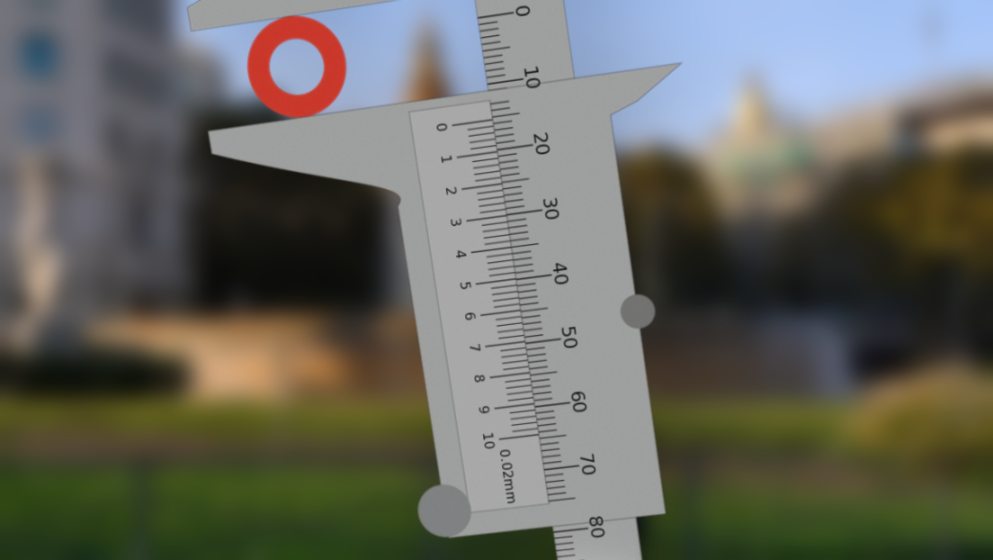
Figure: 15.4 mm
